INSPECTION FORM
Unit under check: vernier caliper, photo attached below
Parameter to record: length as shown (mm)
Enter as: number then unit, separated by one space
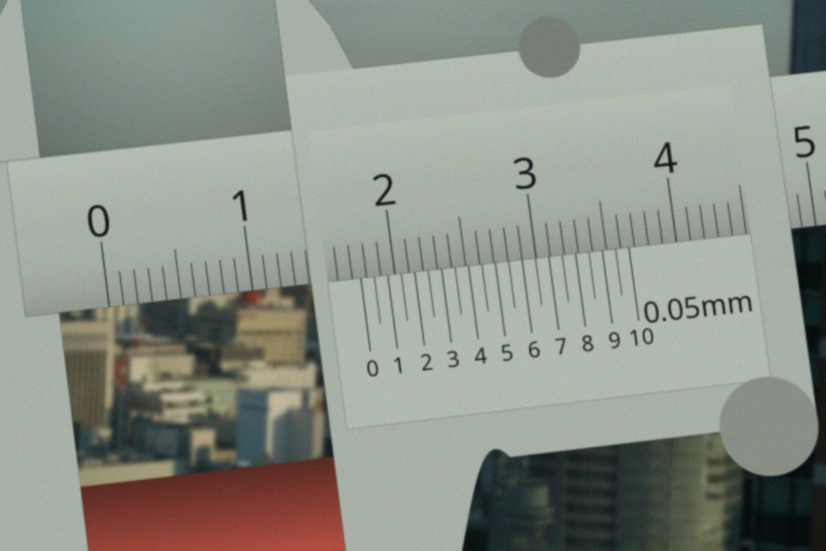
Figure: 17.6 mm
